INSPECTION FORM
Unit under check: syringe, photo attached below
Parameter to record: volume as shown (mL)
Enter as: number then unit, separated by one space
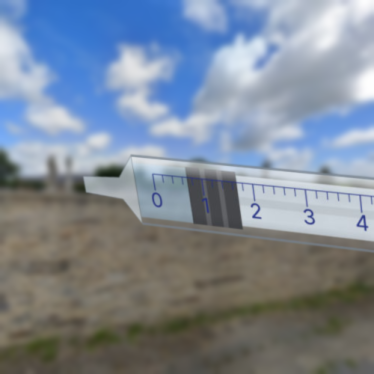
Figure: 0.7 mL
